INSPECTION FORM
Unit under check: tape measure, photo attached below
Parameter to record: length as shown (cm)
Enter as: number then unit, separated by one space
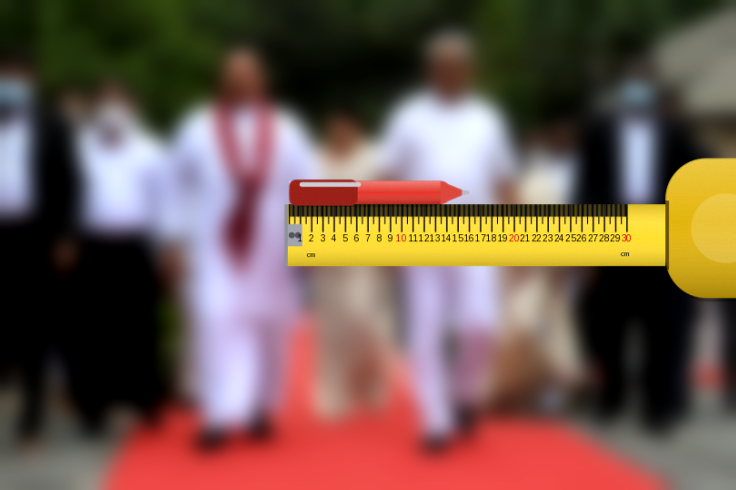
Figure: 16 cm
